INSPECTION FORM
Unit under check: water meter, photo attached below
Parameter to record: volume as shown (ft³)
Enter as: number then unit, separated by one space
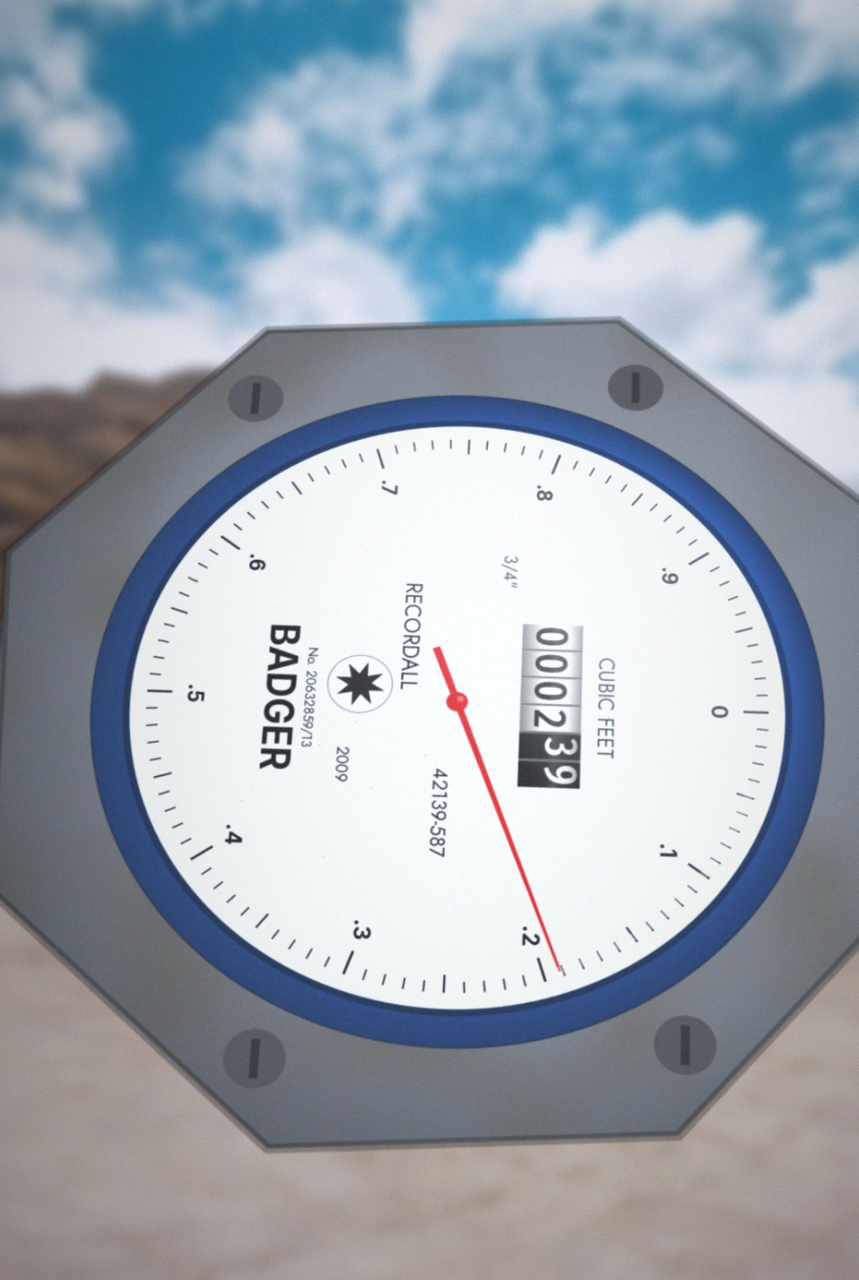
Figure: 239.19 ft³
